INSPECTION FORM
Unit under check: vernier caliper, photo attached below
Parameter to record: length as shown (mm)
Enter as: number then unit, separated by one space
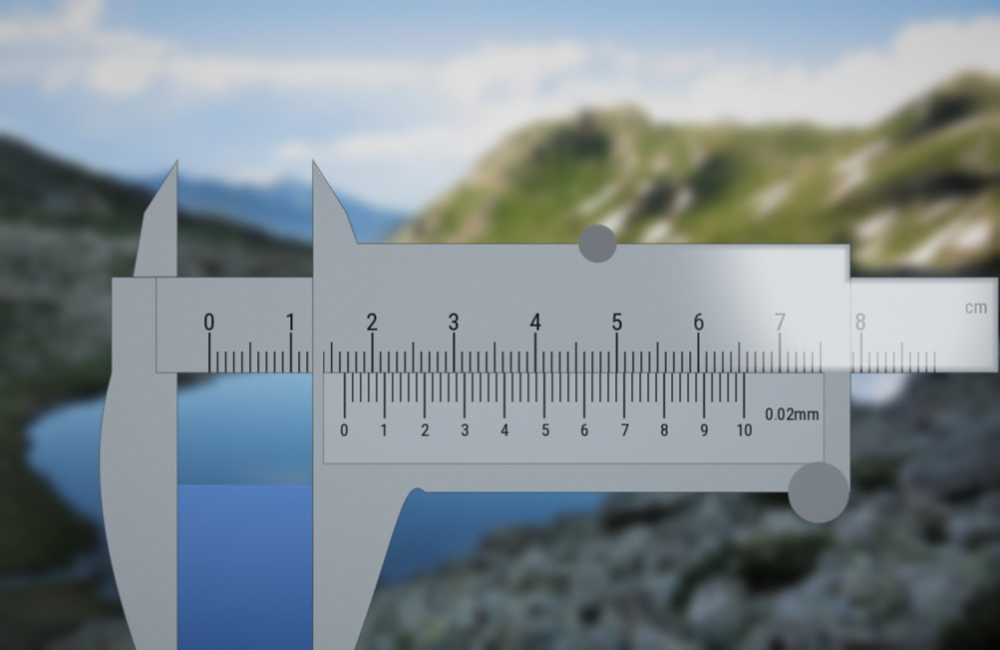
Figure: 16.6 mm
